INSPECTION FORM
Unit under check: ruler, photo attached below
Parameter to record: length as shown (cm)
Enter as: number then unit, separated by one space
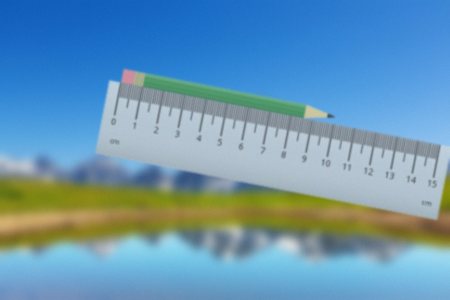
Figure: 10 cm
